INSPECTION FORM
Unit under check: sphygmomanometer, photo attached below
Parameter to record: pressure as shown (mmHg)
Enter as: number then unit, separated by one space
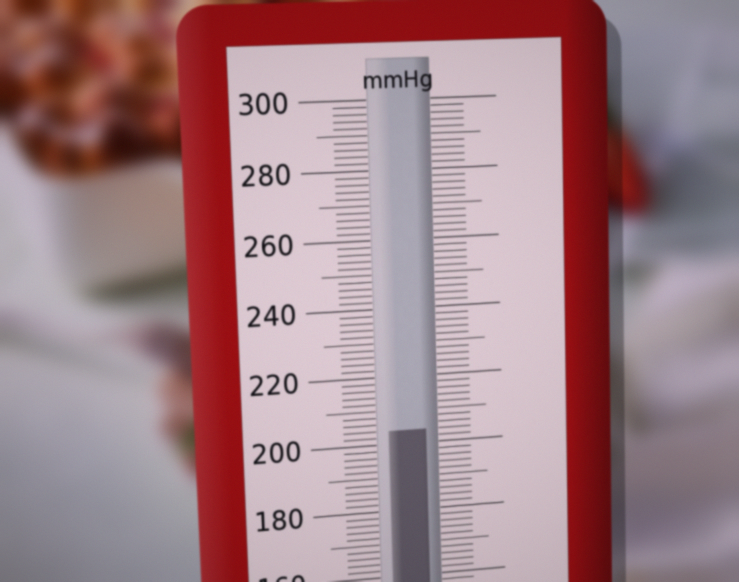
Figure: 204 mmHg
